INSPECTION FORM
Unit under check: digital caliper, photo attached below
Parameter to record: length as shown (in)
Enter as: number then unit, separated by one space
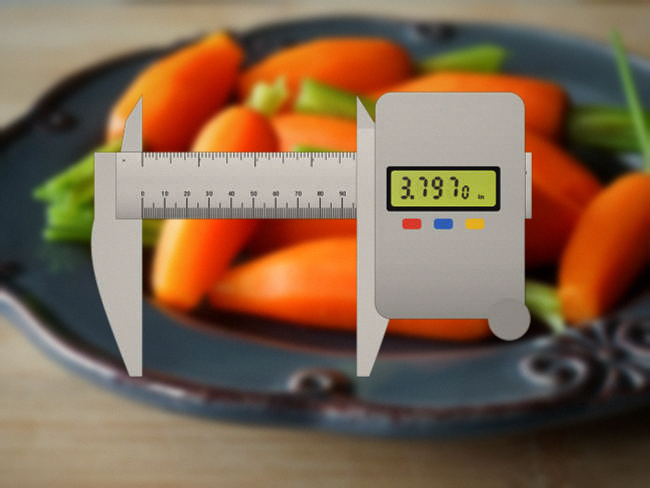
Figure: 3.7970 in
